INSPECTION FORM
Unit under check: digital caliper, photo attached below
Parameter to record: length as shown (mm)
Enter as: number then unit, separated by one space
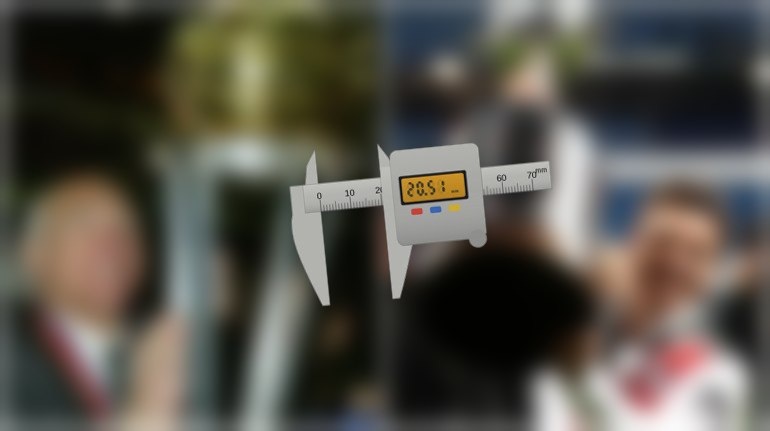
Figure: 20.51 mm
